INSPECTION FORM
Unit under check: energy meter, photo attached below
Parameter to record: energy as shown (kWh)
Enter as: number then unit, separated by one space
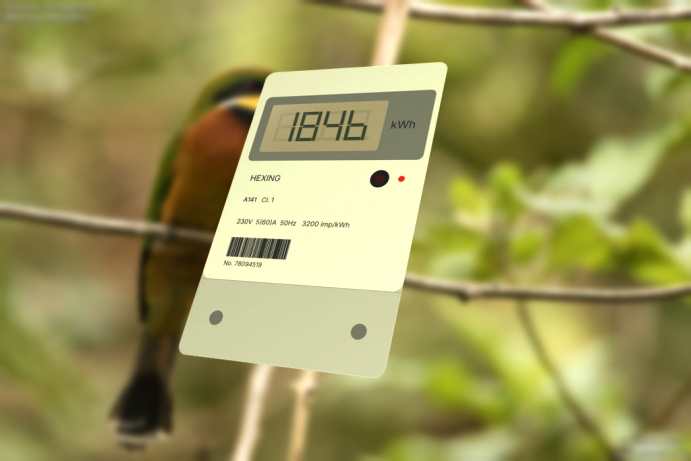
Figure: 1846 kWh
